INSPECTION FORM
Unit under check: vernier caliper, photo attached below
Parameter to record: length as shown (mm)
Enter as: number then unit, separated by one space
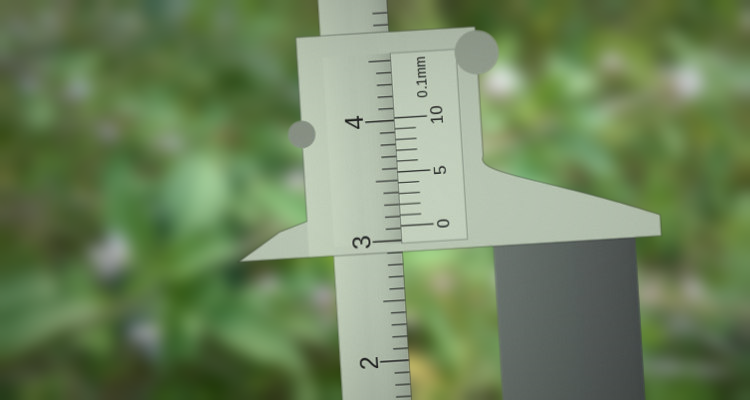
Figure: 31.2 mm
